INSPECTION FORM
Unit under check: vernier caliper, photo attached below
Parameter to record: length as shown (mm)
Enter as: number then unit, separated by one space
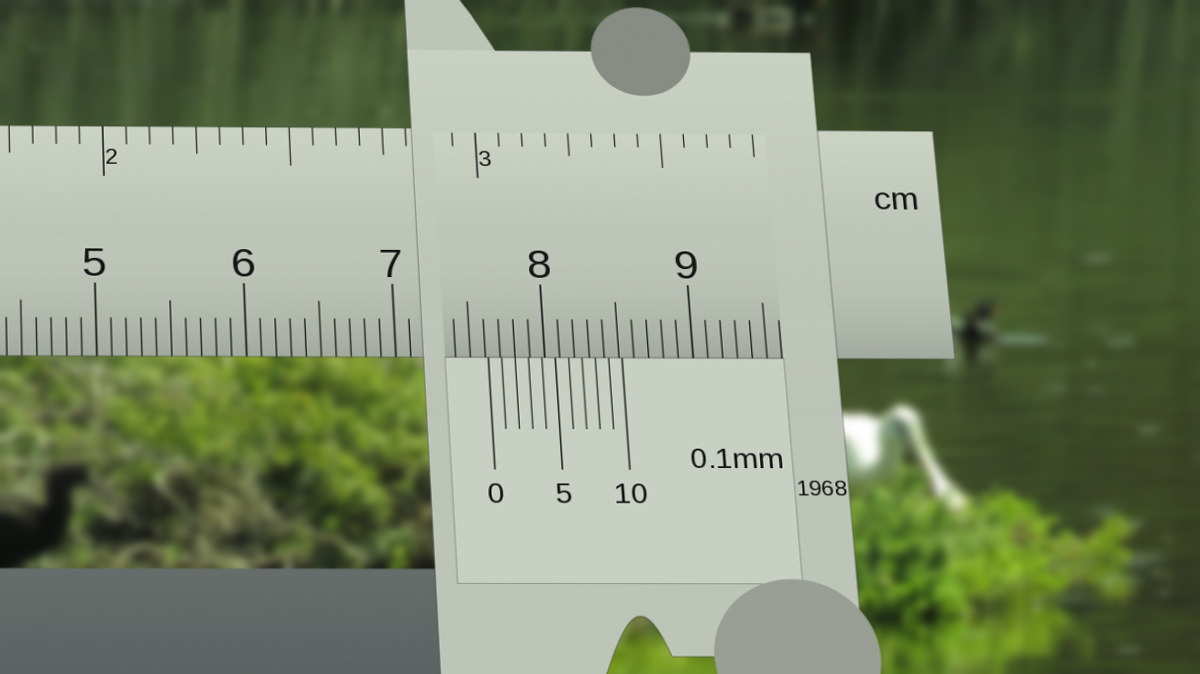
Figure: 76.2 mm
